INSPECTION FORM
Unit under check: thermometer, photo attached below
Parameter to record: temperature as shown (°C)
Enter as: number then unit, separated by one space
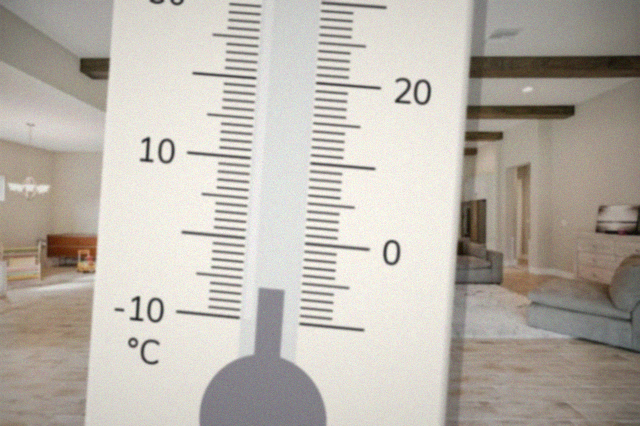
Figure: -6 °C
